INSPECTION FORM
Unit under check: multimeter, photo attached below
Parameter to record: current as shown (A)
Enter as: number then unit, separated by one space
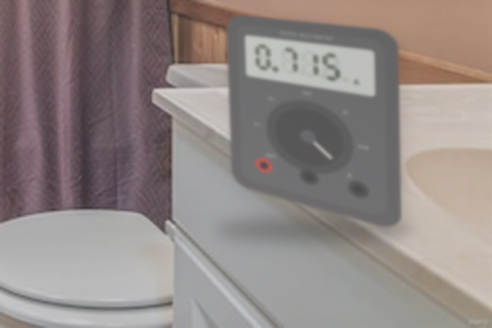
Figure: 0.715 A
